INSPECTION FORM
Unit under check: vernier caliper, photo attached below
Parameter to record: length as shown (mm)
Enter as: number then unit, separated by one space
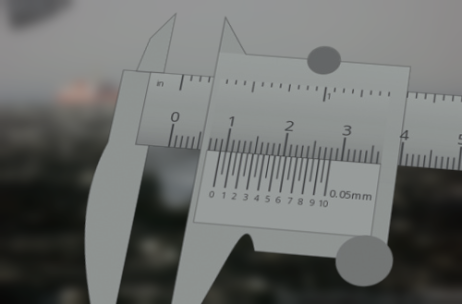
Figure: 9.0 mm
